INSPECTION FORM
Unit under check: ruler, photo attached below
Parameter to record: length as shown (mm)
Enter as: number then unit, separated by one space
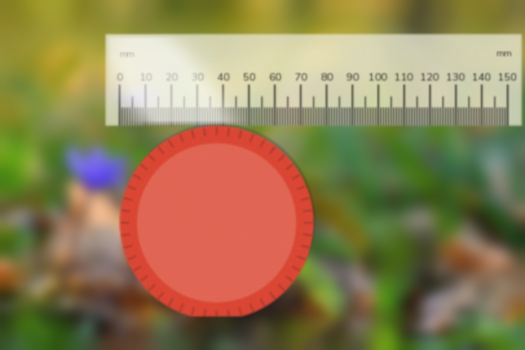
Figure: 75 mm
